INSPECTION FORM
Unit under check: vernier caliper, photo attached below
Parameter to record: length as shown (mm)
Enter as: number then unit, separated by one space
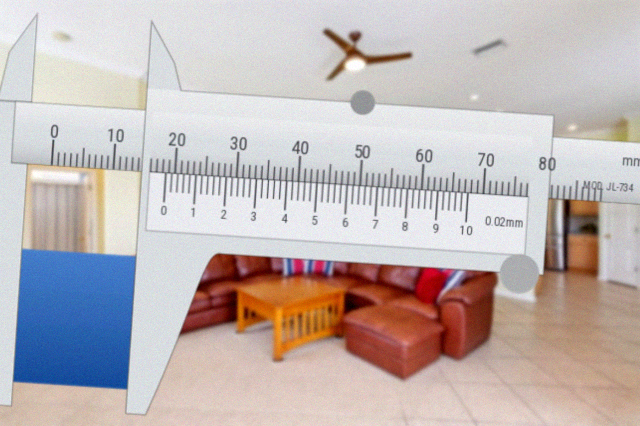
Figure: 18.5 mm
